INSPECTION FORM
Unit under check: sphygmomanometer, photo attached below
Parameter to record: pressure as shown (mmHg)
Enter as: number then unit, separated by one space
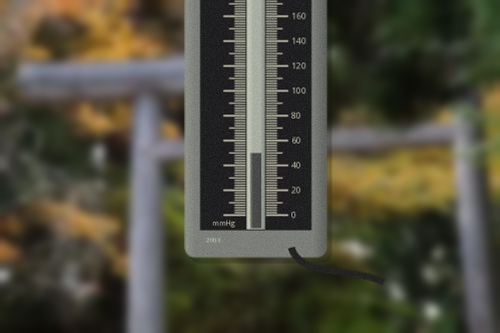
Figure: 50 mmHg
